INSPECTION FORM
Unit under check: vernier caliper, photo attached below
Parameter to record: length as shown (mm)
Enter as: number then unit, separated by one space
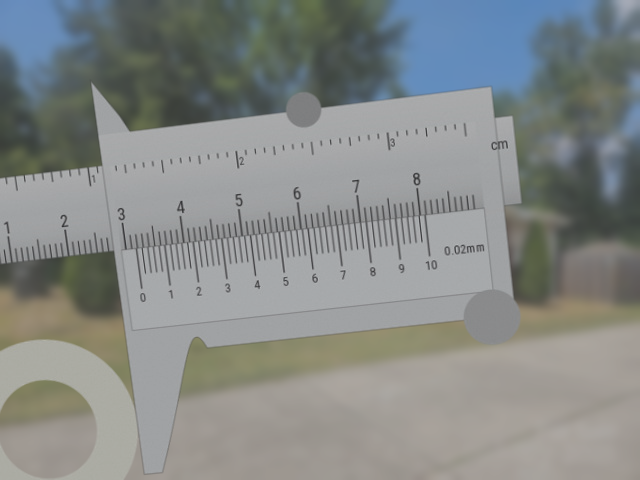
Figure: 31.8 mm
